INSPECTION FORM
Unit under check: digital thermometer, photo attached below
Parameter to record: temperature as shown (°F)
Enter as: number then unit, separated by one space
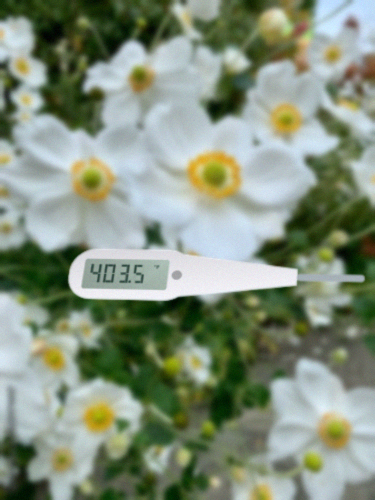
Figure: 403.5 °F
